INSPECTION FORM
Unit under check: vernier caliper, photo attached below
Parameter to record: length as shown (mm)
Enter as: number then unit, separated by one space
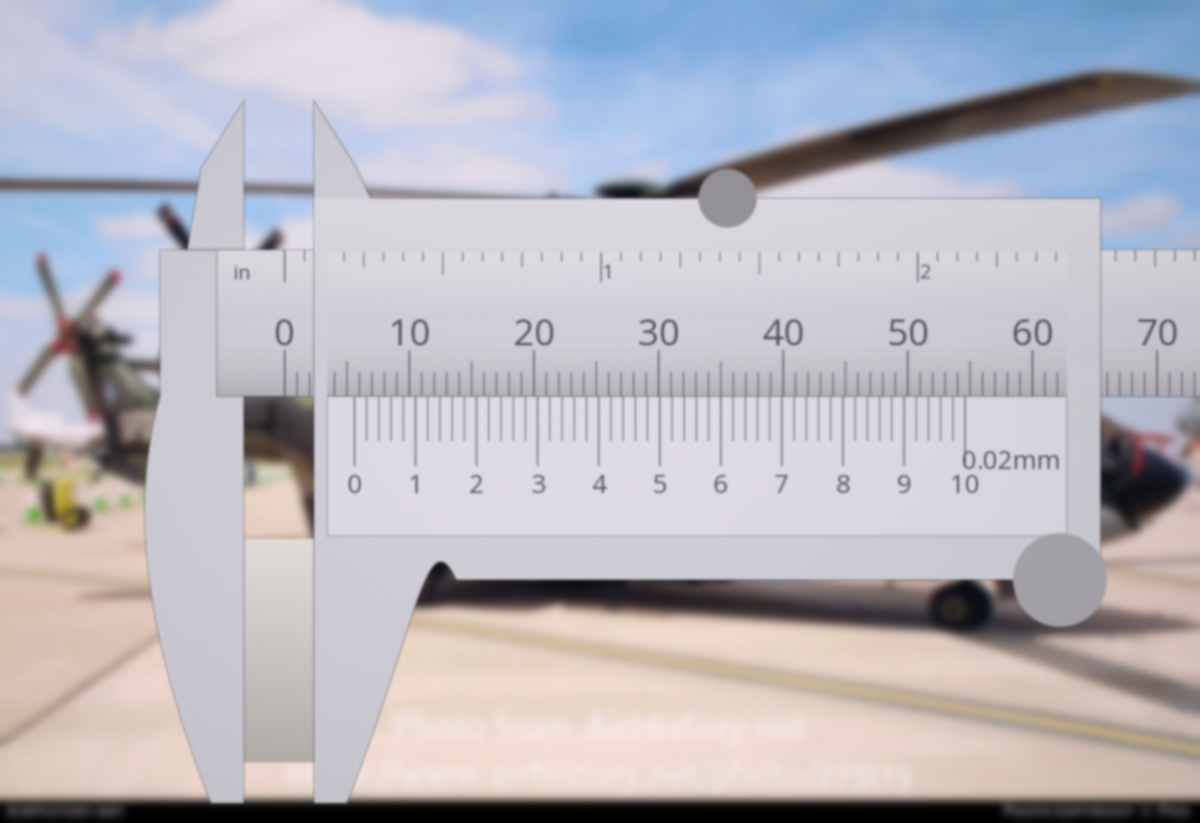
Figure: 5.6 mm
